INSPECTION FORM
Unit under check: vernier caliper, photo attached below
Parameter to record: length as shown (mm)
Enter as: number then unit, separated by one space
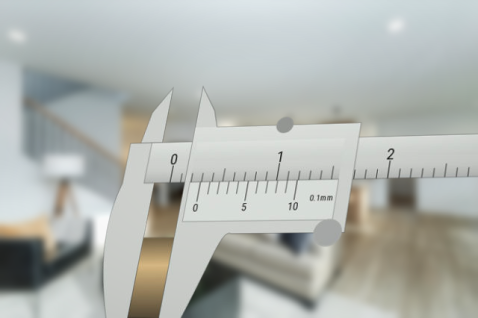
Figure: 2.9 mm
